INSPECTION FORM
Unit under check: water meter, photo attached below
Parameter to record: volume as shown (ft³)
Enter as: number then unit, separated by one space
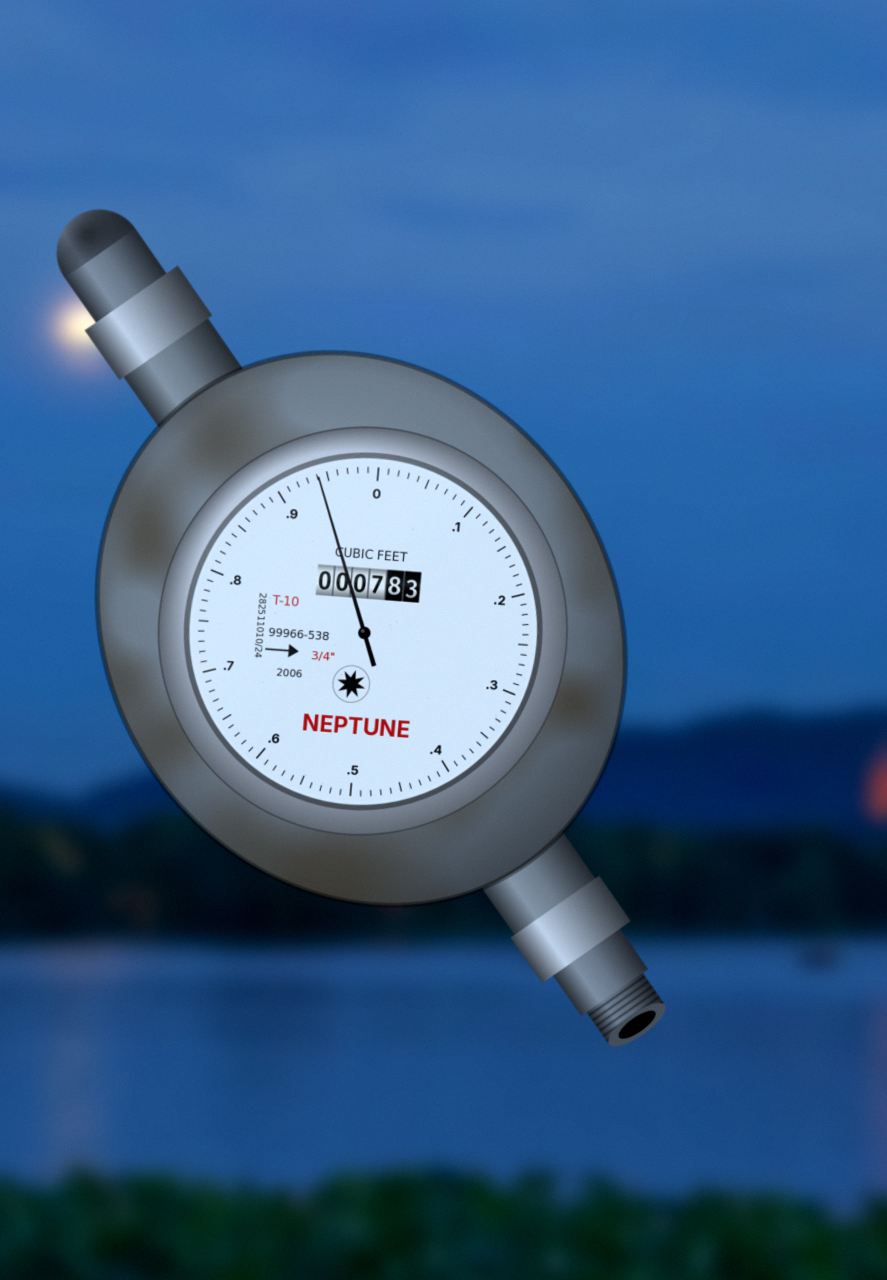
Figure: 782.94 ft³
